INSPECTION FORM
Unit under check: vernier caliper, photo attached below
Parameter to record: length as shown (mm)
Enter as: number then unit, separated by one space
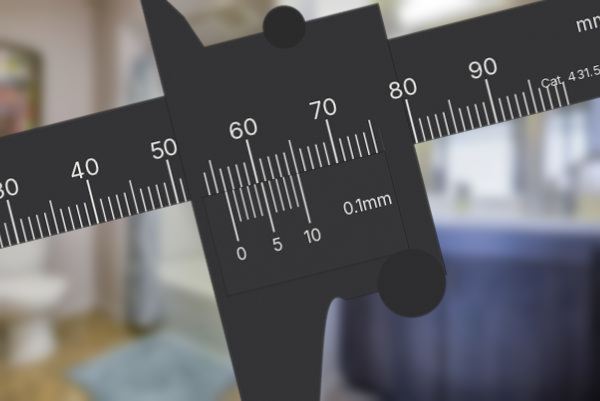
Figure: 56.0 mm
